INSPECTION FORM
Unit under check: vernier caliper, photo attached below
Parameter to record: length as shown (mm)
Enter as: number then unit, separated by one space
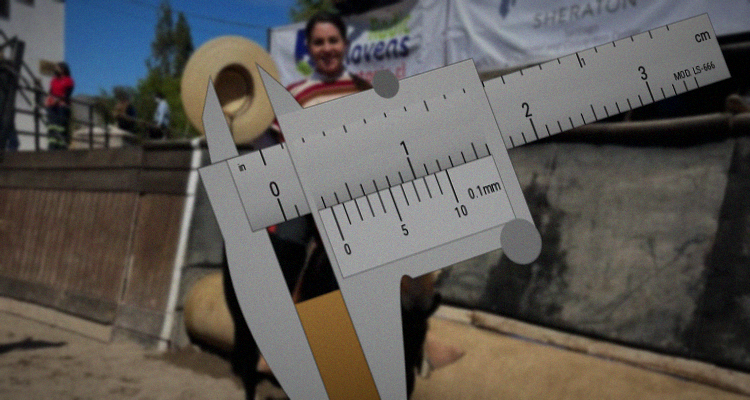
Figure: 3.4 mm
